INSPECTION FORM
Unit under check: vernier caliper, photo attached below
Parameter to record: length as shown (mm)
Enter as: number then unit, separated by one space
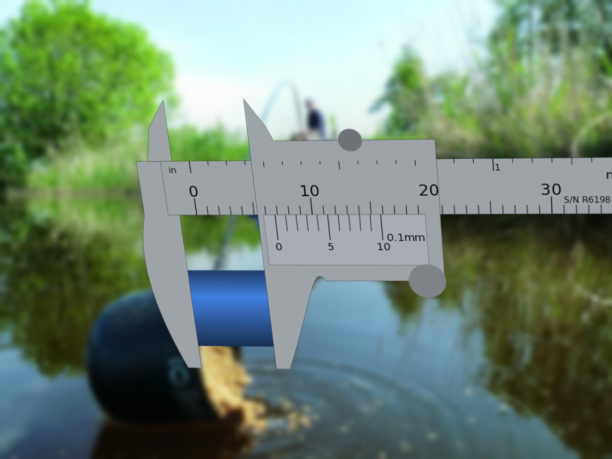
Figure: 6.8 mm
